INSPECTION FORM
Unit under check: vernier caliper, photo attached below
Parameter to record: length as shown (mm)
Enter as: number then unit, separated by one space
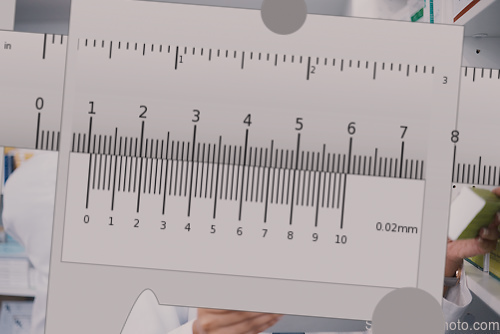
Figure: 10.5 mm
